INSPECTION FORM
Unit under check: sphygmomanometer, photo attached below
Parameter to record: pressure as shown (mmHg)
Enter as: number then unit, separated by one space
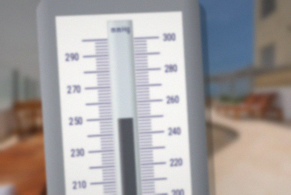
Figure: 250 mmHg
